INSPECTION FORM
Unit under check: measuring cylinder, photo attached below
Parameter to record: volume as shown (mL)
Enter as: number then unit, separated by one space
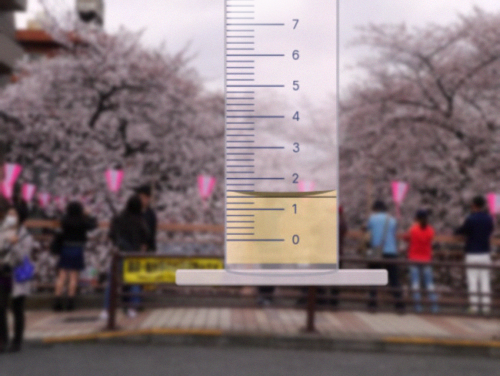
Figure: 1.4 mL
